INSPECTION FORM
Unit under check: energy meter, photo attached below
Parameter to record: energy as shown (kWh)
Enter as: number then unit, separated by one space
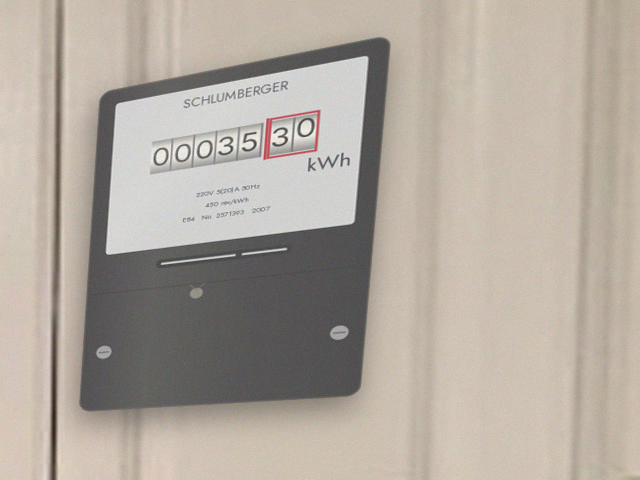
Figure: 35.30 kWh
